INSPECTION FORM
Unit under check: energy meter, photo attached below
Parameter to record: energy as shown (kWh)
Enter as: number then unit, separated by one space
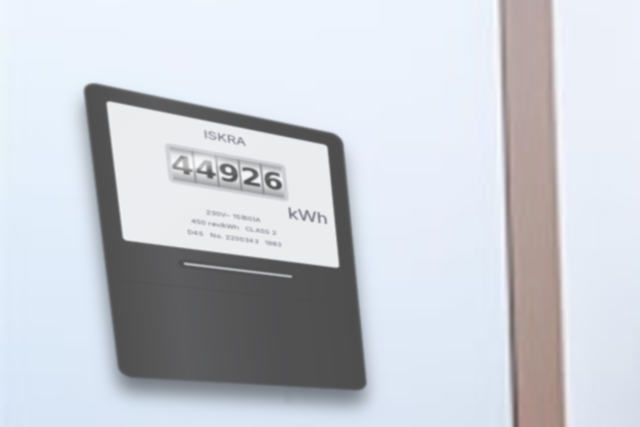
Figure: 44926 kWh
